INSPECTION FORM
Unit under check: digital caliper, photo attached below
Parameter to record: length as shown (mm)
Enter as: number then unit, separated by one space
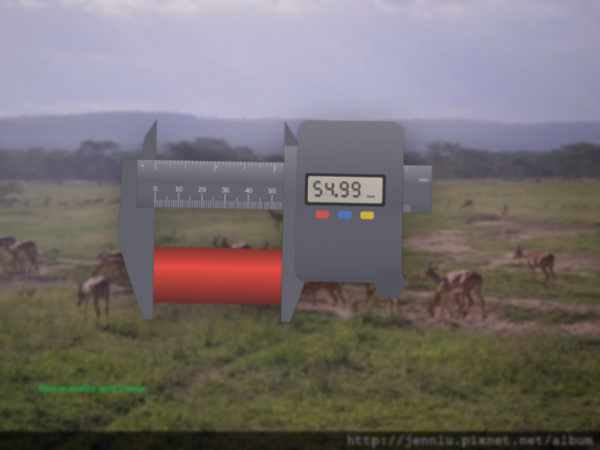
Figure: 54.99 mm
